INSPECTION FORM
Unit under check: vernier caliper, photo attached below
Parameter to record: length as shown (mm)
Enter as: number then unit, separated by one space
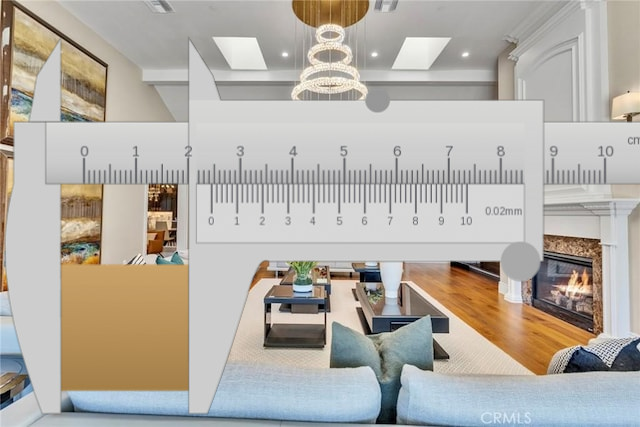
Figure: 24.5 mm
